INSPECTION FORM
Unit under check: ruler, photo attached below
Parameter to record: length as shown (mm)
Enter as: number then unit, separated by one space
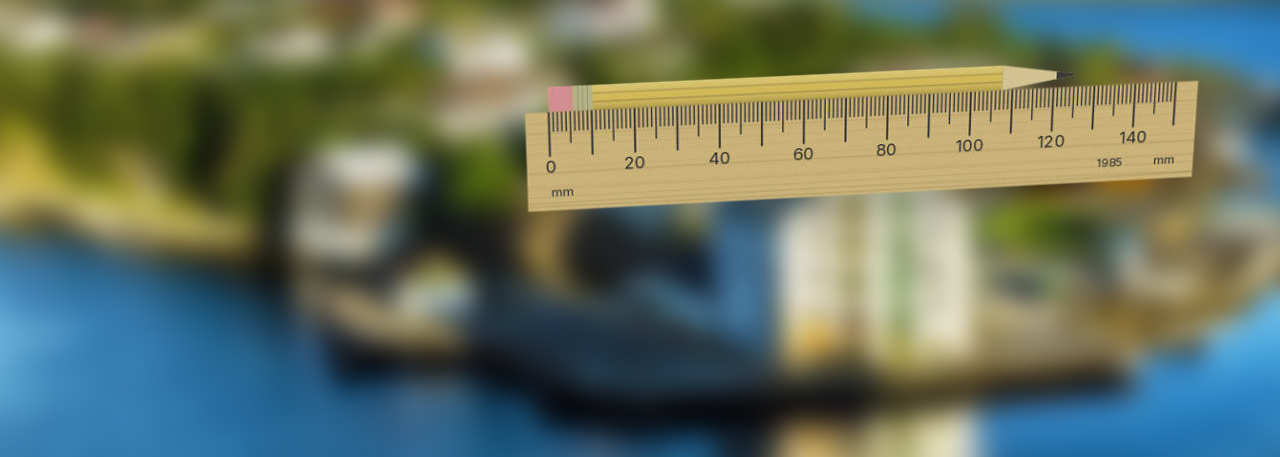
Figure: 125 mm
